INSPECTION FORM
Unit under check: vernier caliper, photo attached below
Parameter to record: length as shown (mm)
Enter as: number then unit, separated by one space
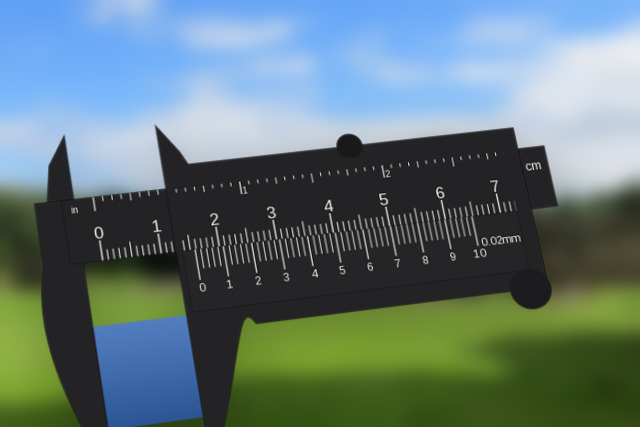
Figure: 15.8 mm
